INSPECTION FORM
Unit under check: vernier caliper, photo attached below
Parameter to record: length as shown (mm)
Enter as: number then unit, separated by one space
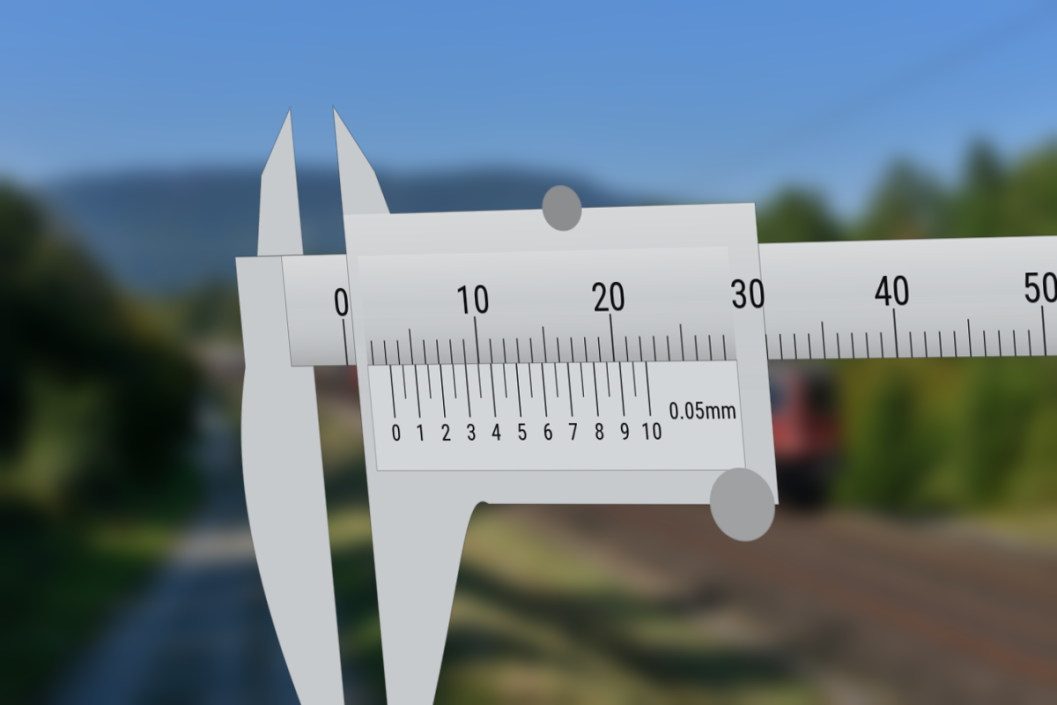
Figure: 3.3 mm
